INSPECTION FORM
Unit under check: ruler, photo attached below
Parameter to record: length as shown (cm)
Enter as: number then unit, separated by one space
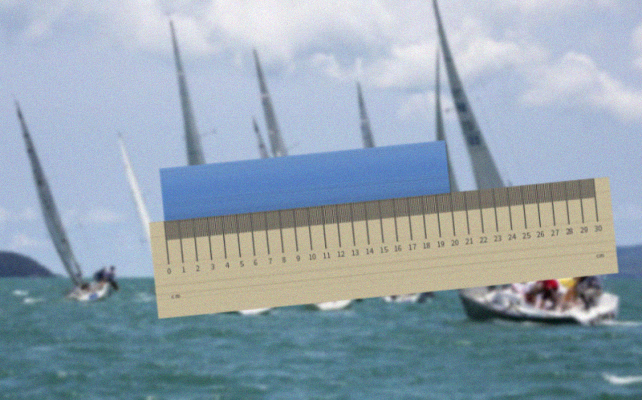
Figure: 20 cm
